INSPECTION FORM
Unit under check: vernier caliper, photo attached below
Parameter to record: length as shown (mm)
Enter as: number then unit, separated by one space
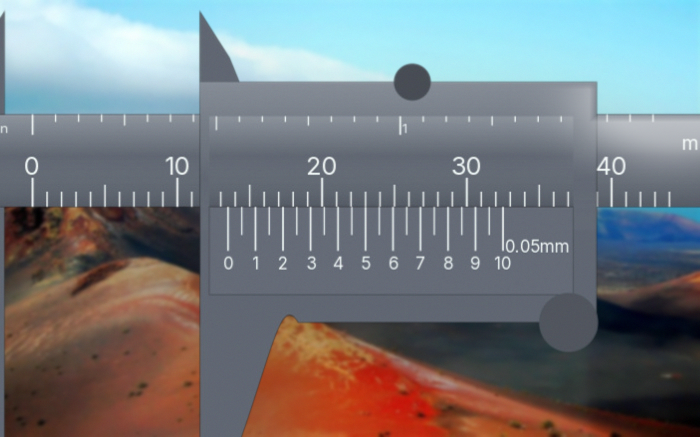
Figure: 13.5 mm
